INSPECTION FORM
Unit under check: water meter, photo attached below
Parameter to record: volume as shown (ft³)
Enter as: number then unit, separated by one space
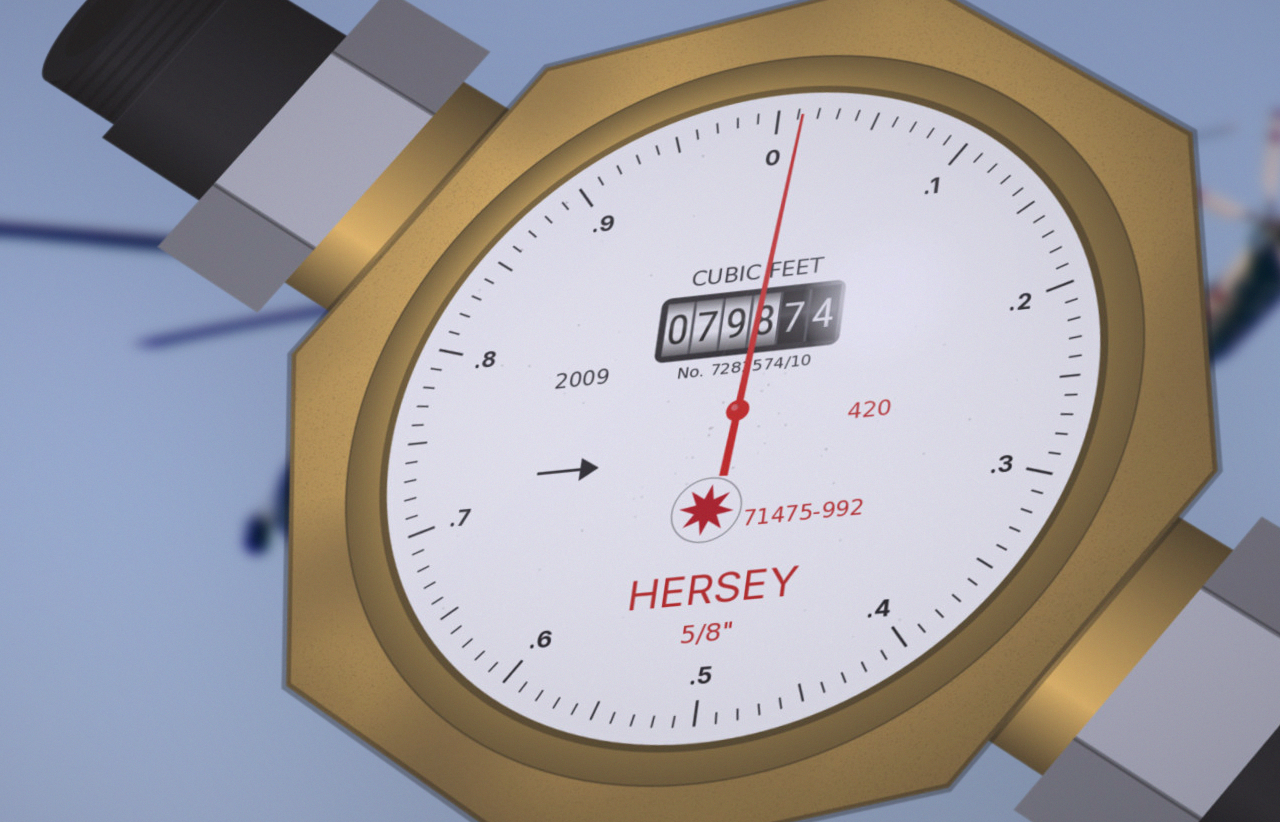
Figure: 79874.01 ft³
